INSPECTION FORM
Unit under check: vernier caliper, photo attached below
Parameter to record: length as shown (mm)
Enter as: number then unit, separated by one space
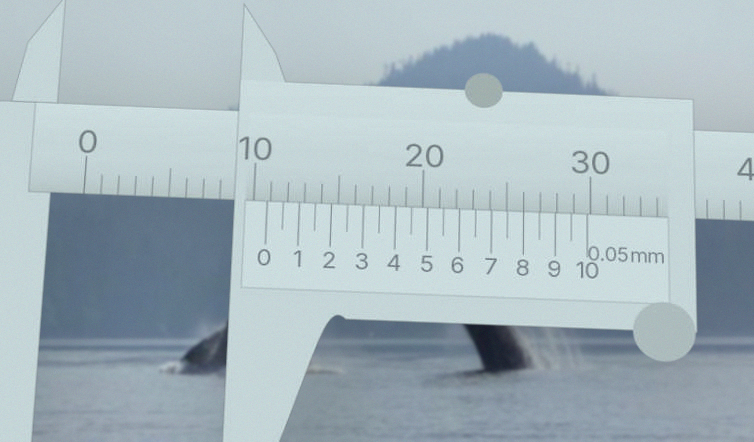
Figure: 10.8 mm
